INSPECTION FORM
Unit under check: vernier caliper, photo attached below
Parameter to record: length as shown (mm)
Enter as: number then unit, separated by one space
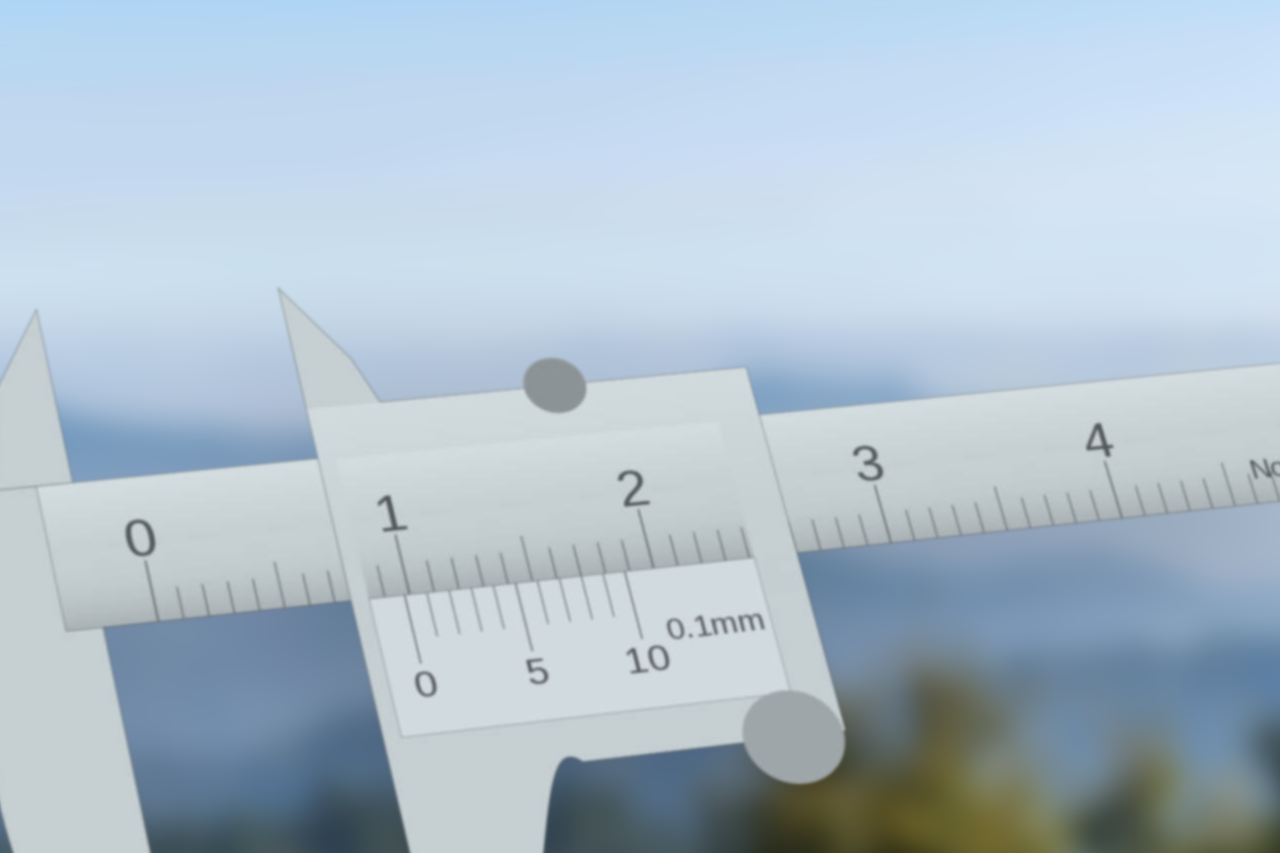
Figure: 9.8 mm
